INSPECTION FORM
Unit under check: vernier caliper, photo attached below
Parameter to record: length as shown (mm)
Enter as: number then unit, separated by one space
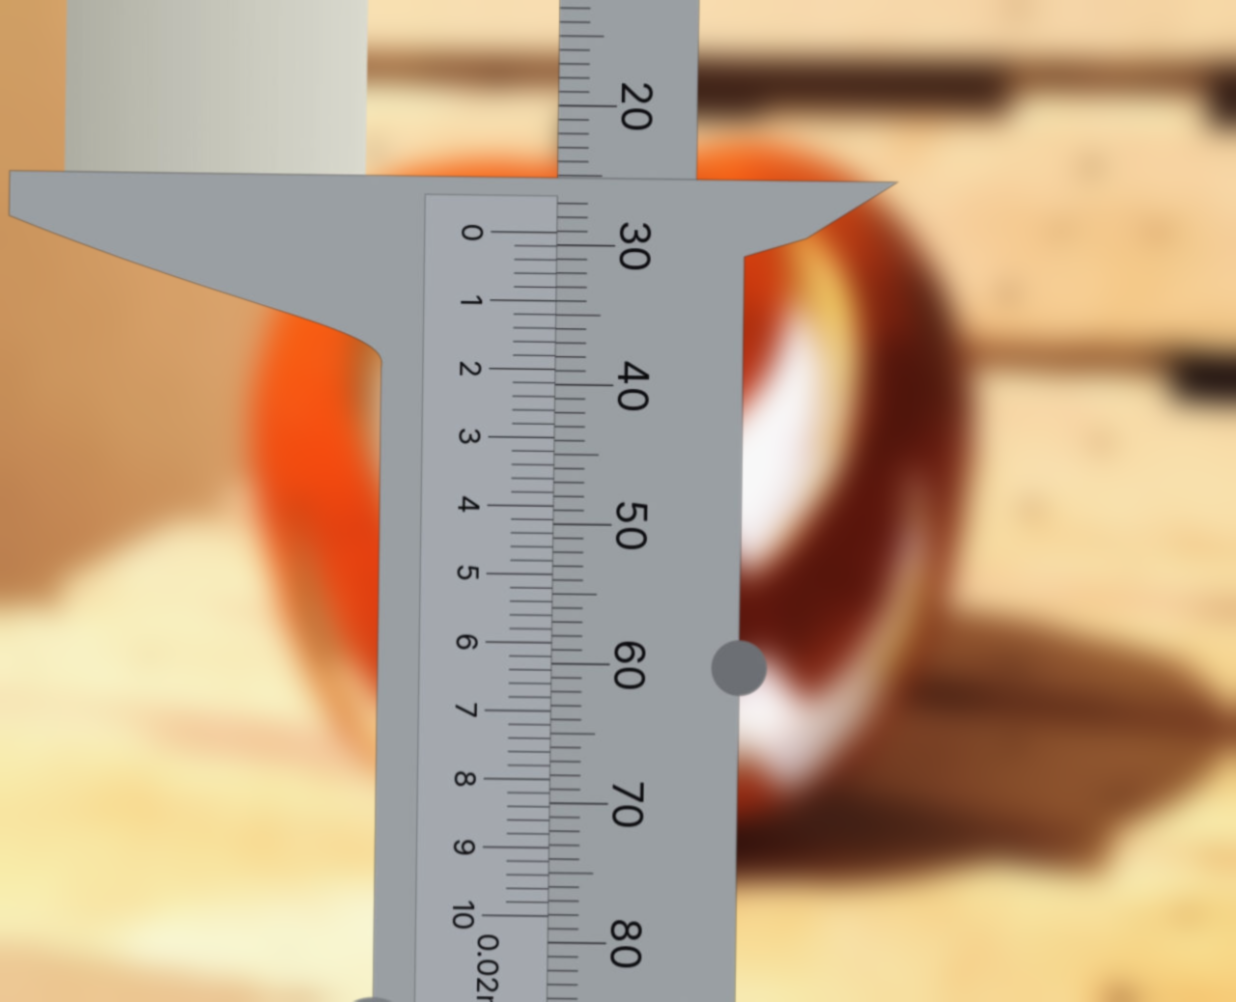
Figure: 29.1 mm
